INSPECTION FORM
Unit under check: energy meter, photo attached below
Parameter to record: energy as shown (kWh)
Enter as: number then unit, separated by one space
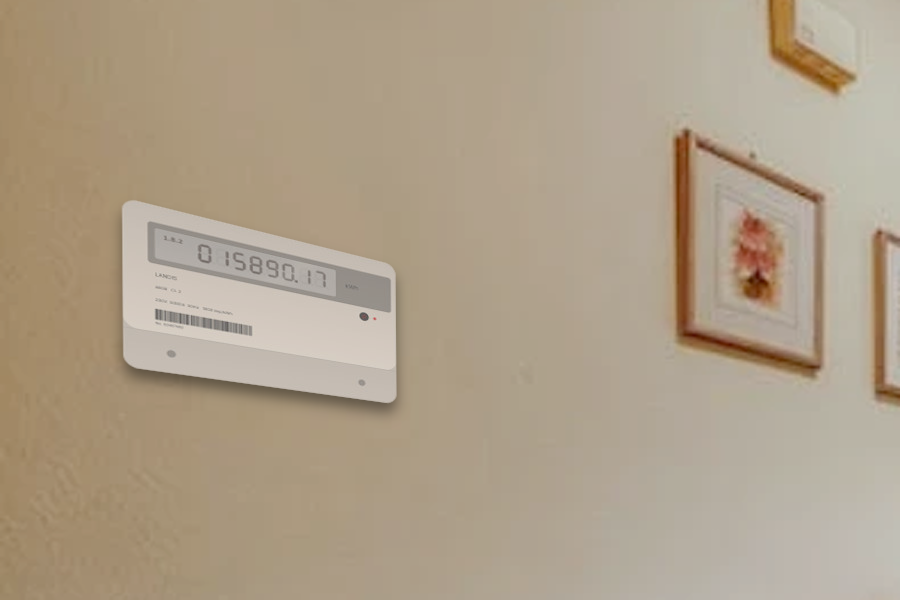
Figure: 15890.17 kWh
